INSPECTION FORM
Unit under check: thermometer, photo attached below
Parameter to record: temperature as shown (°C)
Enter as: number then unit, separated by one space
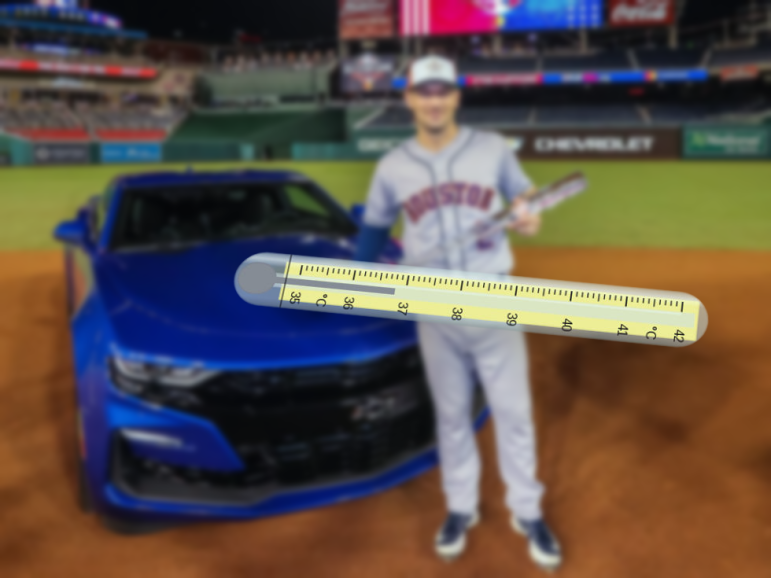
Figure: 36.8 °C
